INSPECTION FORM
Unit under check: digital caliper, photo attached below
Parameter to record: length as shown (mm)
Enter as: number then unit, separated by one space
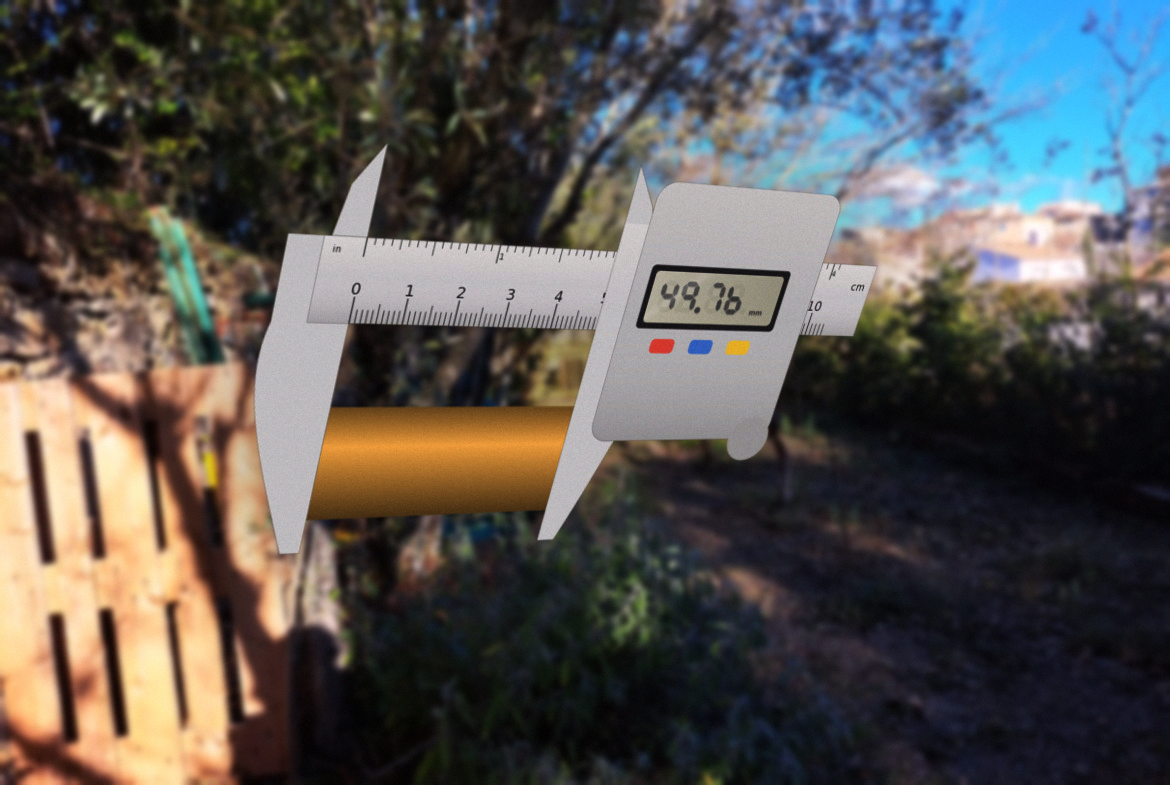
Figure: 49.76 mm
